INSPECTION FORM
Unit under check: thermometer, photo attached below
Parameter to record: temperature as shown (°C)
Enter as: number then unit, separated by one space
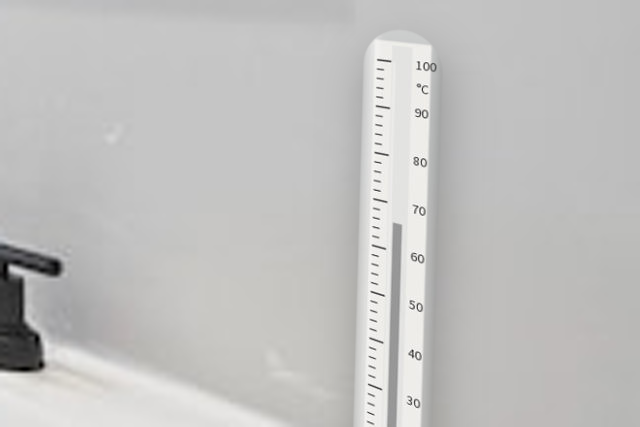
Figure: 66 °C
